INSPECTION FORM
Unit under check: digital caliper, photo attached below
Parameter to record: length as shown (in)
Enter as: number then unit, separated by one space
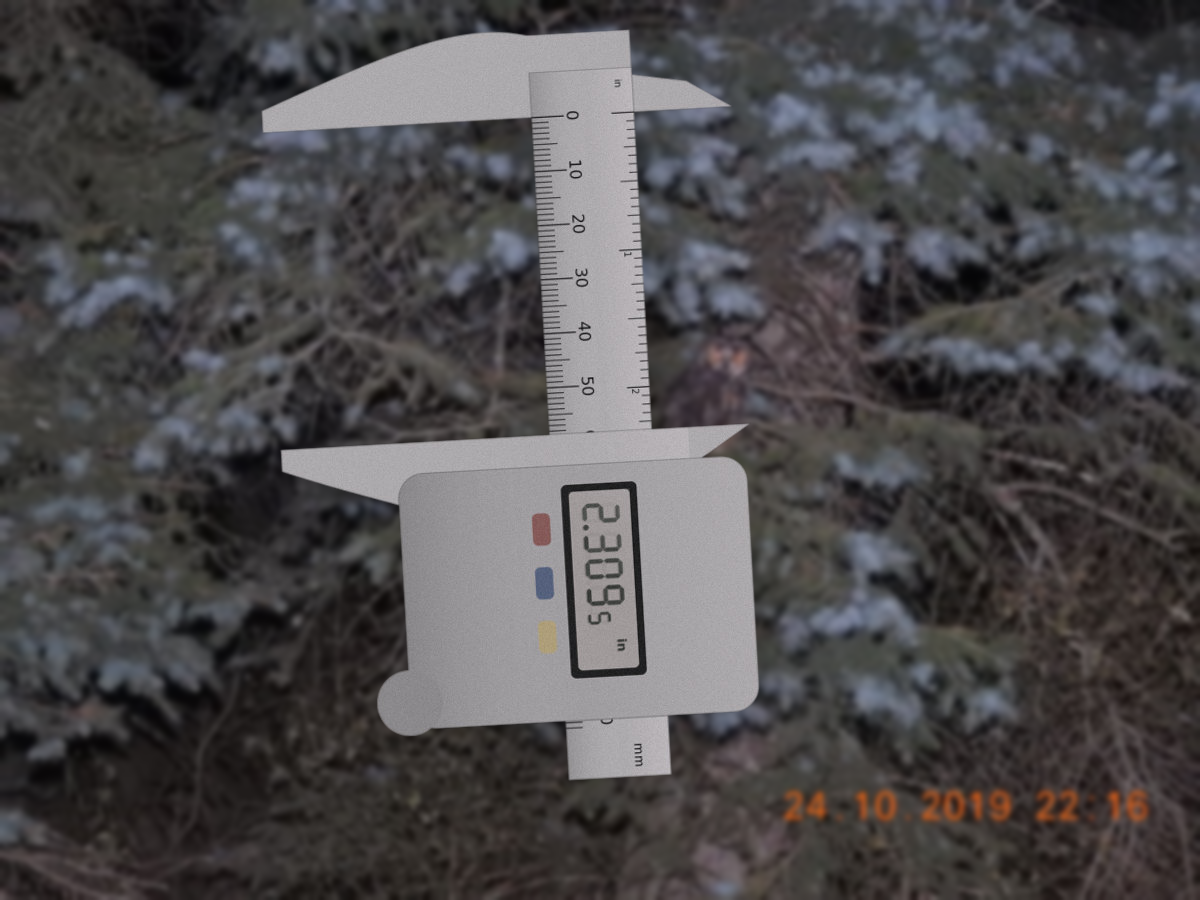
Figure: 2.3095 in
